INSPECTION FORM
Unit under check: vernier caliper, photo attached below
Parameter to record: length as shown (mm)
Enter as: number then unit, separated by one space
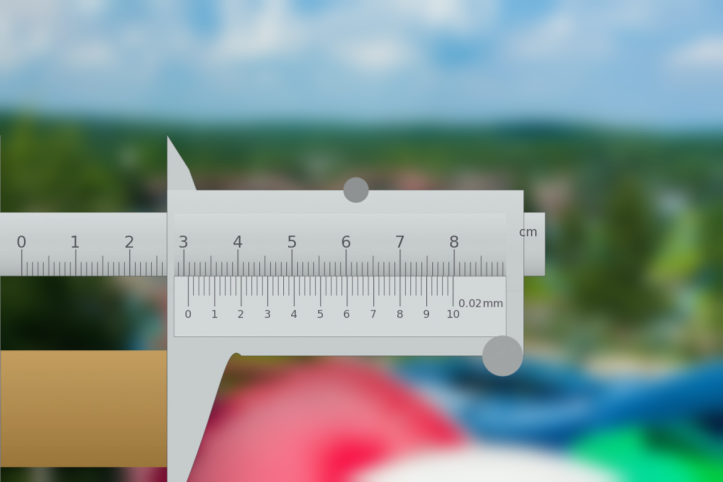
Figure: 30.8 mm
